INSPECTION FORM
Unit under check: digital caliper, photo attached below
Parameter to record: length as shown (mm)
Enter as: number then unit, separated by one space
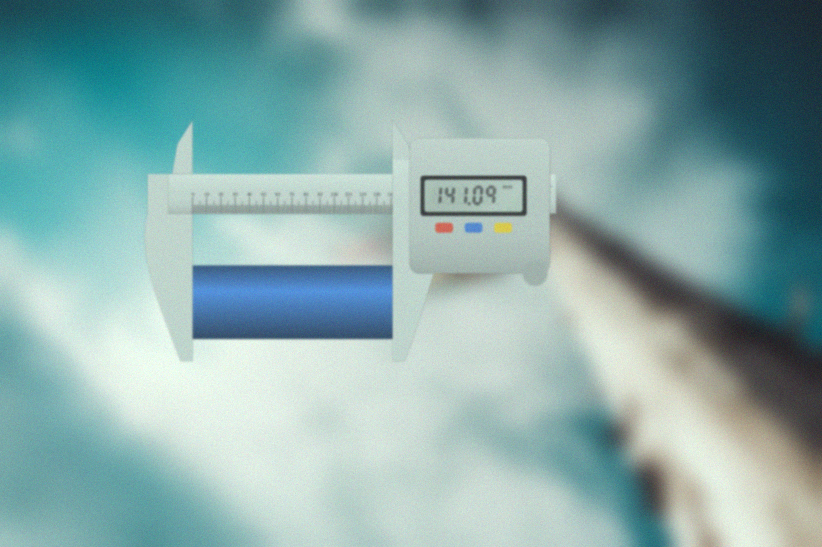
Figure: 141.09 mm
